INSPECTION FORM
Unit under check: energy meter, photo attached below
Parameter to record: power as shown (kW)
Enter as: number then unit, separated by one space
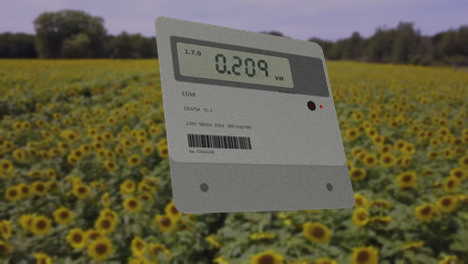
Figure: 0.209 kW
